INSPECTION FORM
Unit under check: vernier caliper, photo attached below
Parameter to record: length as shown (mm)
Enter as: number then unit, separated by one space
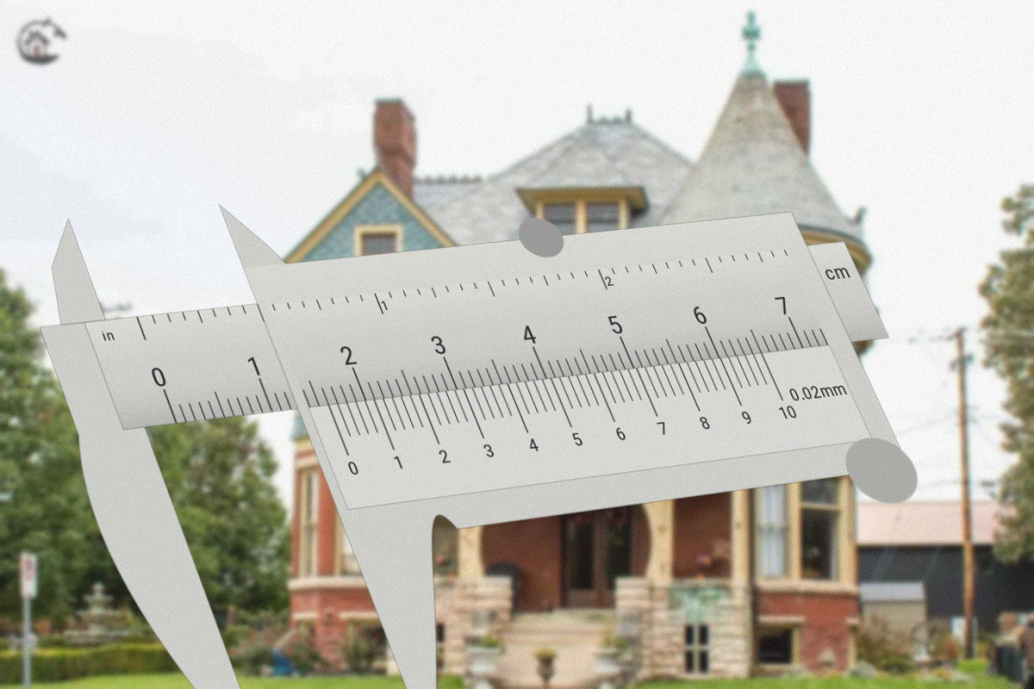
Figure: 16.0 mm
